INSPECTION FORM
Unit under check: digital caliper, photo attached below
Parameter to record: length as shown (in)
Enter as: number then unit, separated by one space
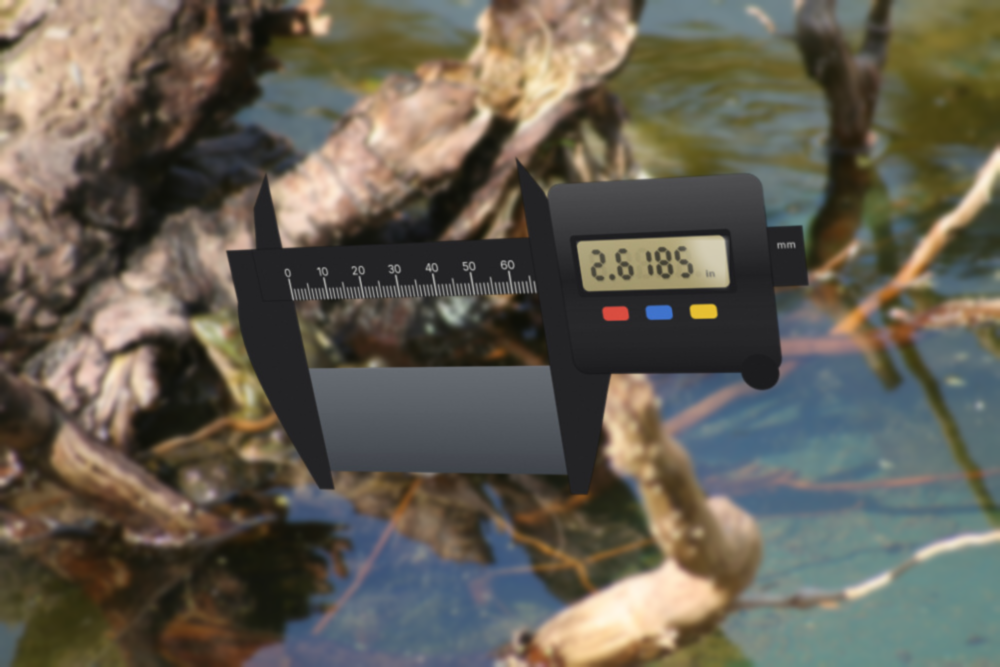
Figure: 2.6185 in
